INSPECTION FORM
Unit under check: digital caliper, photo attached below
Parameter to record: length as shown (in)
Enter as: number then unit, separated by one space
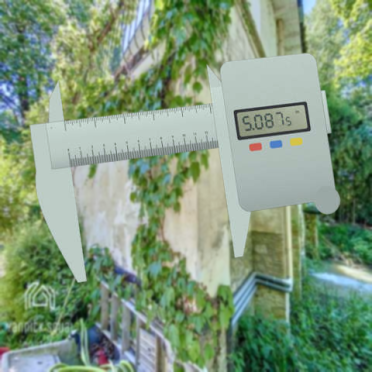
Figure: 5.0875 in
